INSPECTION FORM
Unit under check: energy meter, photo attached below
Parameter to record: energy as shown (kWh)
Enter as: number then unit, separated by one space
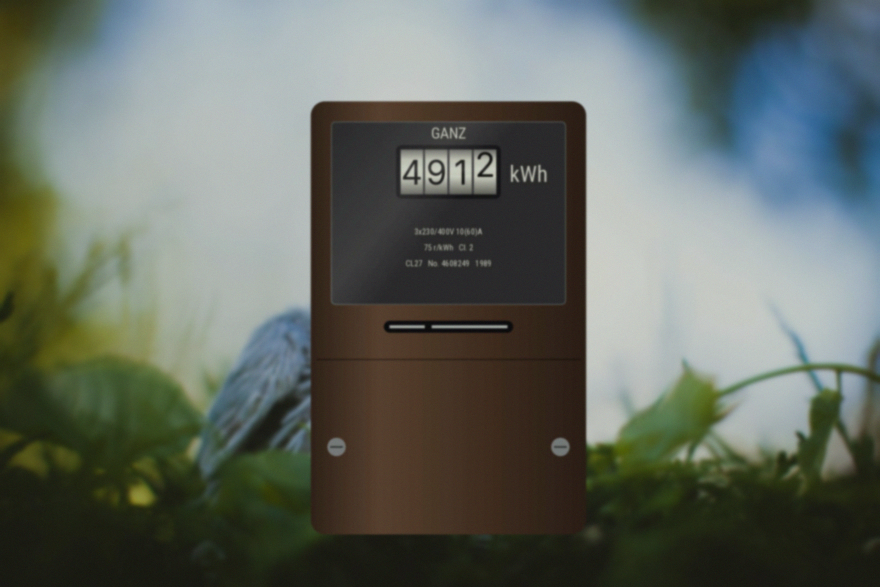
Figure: 4912 kWh
